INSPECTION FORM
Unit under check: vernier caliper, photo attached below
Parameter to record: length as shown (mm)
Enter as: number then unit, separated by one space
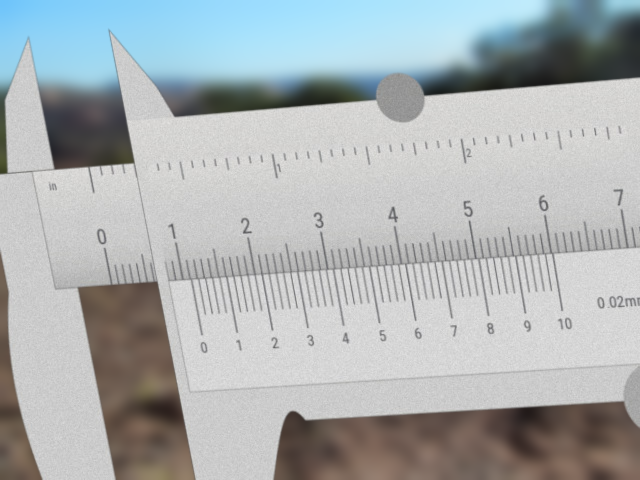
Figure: 11.2 mm
